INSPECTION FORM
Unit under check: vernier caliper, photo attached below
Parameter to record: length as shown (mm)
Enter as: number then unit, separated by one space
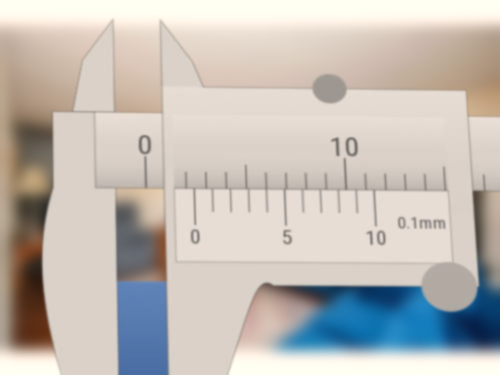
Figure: 2.4 mm
